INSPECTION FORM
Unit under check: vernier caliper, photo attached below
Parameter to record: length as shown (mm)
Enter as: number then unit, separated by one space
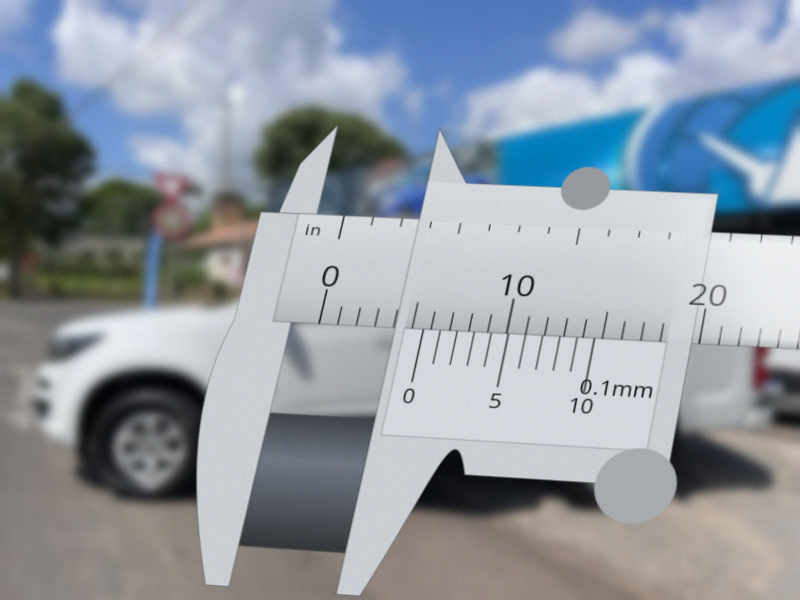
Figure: 5.6 mm
